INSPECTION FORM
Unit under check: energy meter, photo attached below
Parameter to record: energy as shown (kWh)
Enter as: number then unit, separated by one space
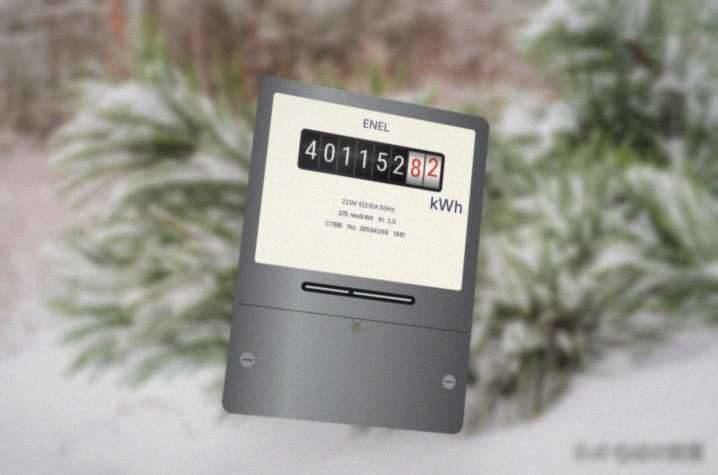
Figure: 401152.82 kWh
